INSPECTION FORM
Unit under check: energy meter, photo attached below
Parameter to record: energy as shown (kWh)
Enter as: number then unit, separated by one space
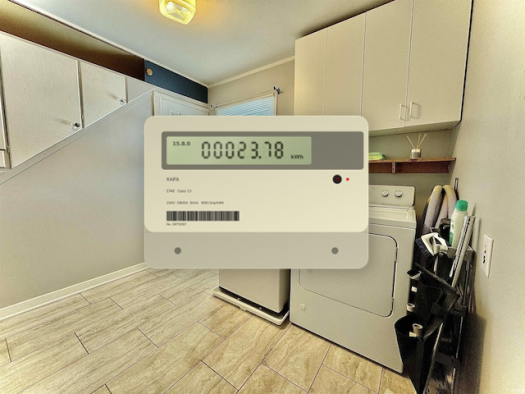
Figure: 23.78 kWh
